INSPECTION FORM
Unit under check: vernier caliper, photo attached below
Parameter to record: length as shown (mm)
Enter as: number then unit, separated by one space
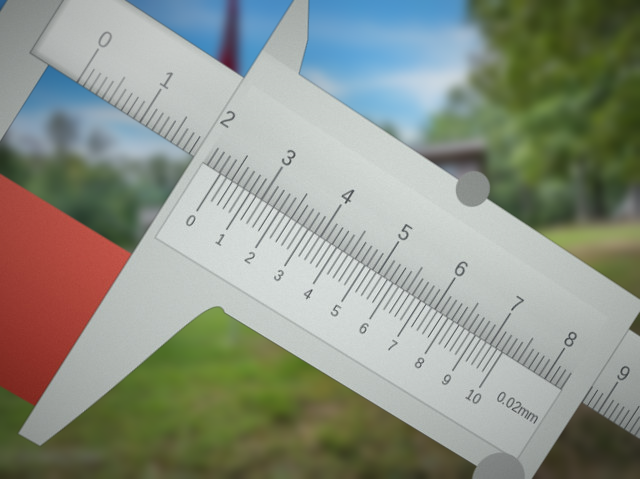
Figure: 23.2 mm
